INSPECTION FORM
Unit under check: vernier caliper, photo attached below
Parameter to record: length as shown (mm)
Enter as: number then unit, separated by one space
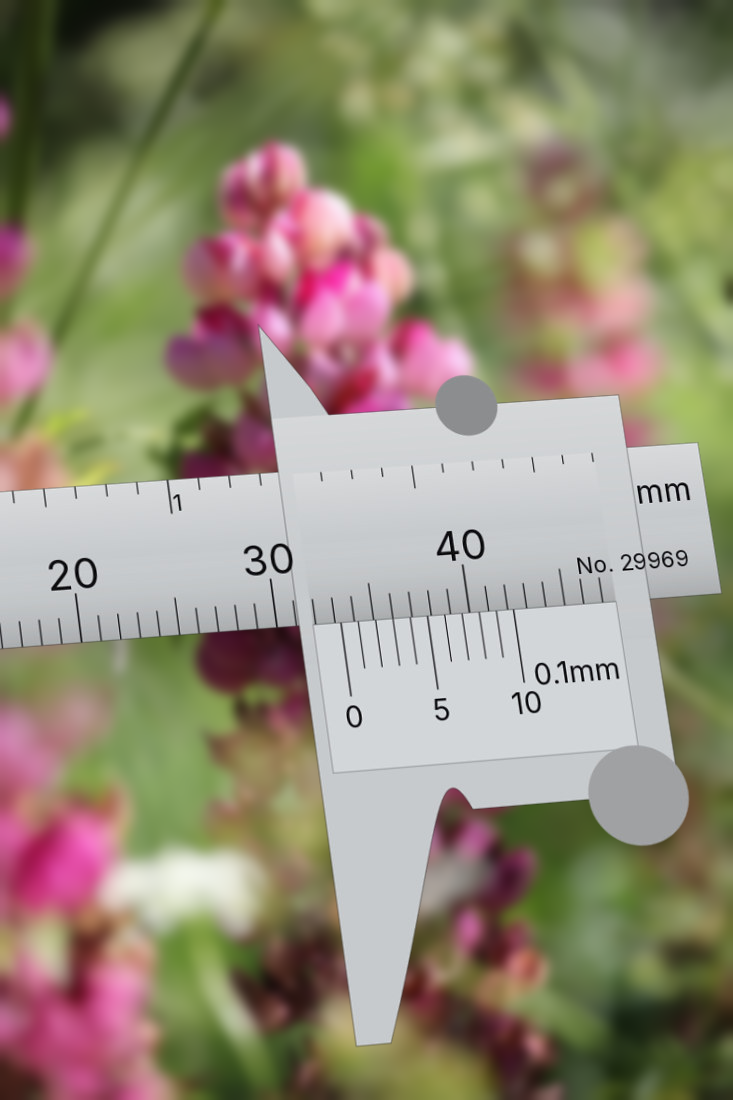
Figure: 33.3 mm
